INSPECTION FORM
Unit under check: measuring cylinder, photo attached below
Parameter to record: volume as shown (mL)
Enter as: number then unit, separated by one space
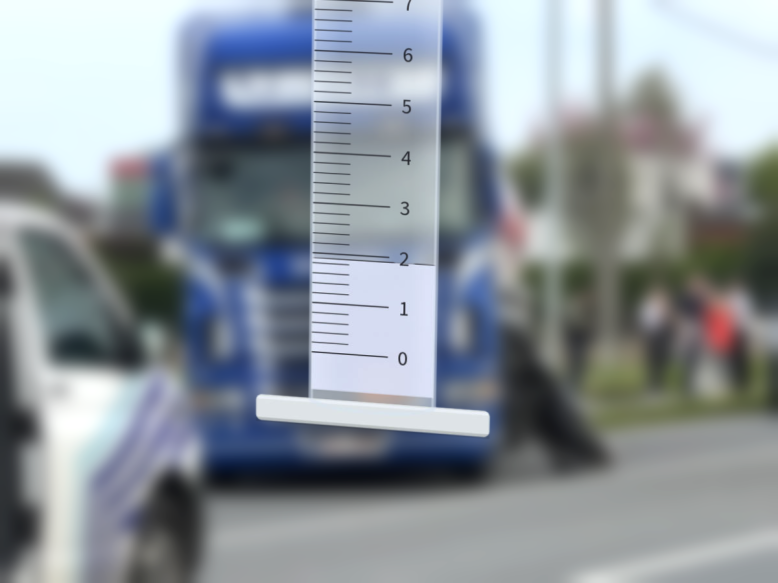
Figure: 1.9 mL
